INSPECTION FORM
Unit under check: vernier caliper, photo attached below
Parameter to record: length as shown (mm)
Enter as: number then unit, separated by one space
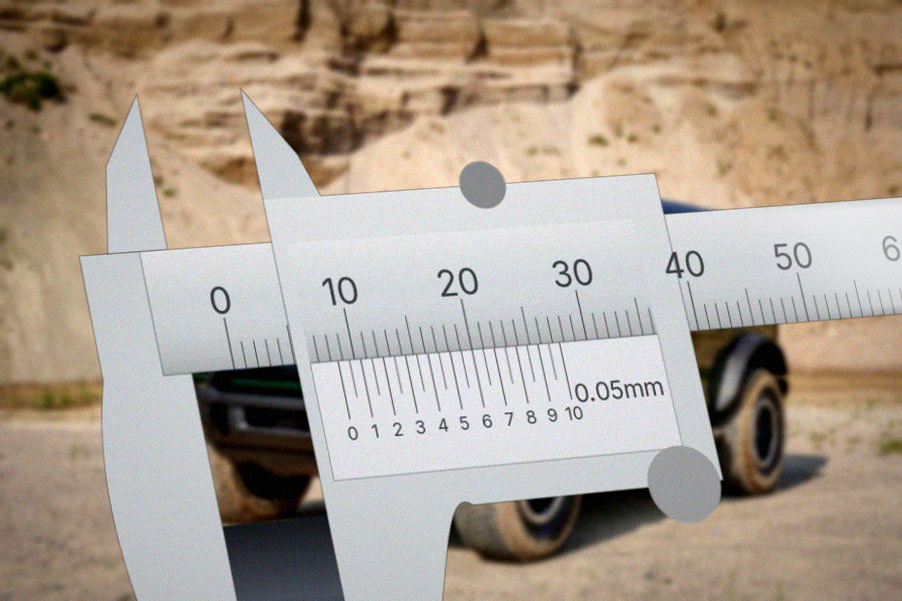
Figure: 8.6 mm
